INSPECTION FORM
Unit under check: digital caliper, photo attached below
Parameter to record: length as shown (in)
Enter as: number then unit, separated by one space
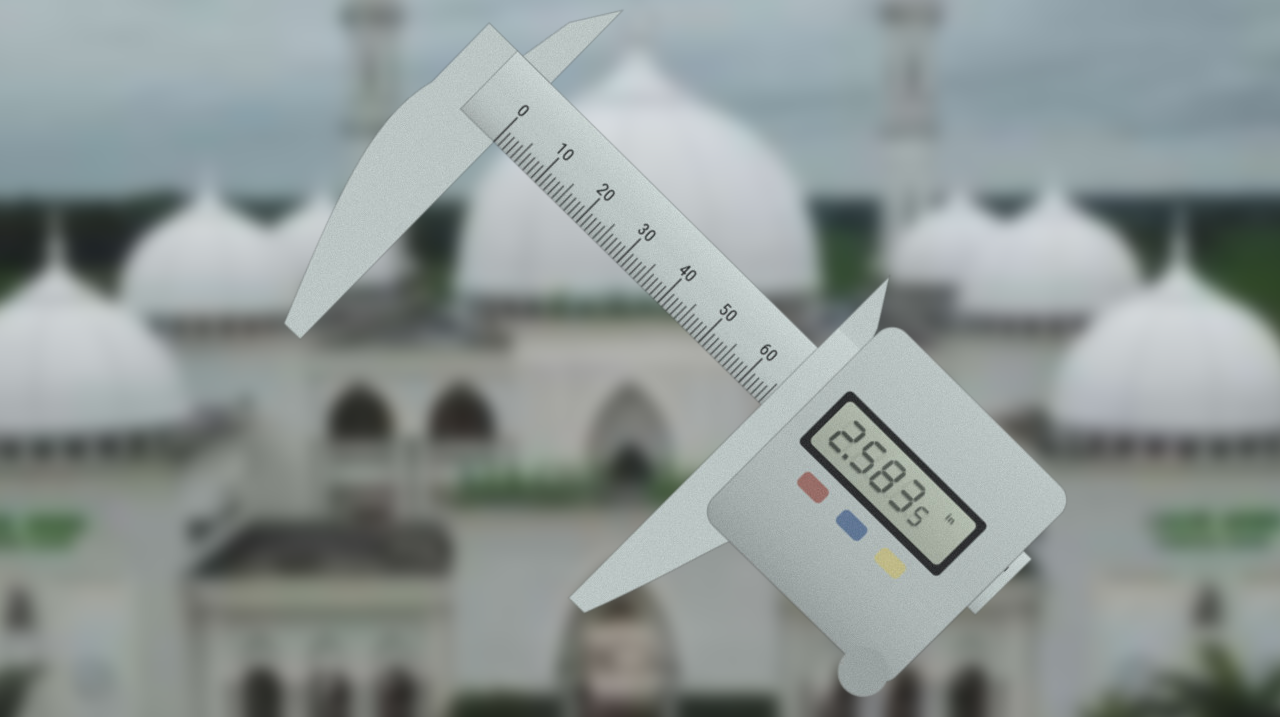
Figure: 2.5835 in
